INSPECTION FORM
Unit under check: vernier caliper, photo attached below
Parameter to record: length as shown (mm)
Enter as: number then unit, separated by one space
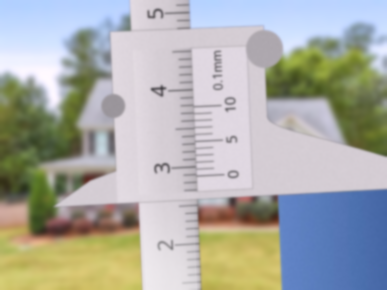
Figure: 28.8 mm
